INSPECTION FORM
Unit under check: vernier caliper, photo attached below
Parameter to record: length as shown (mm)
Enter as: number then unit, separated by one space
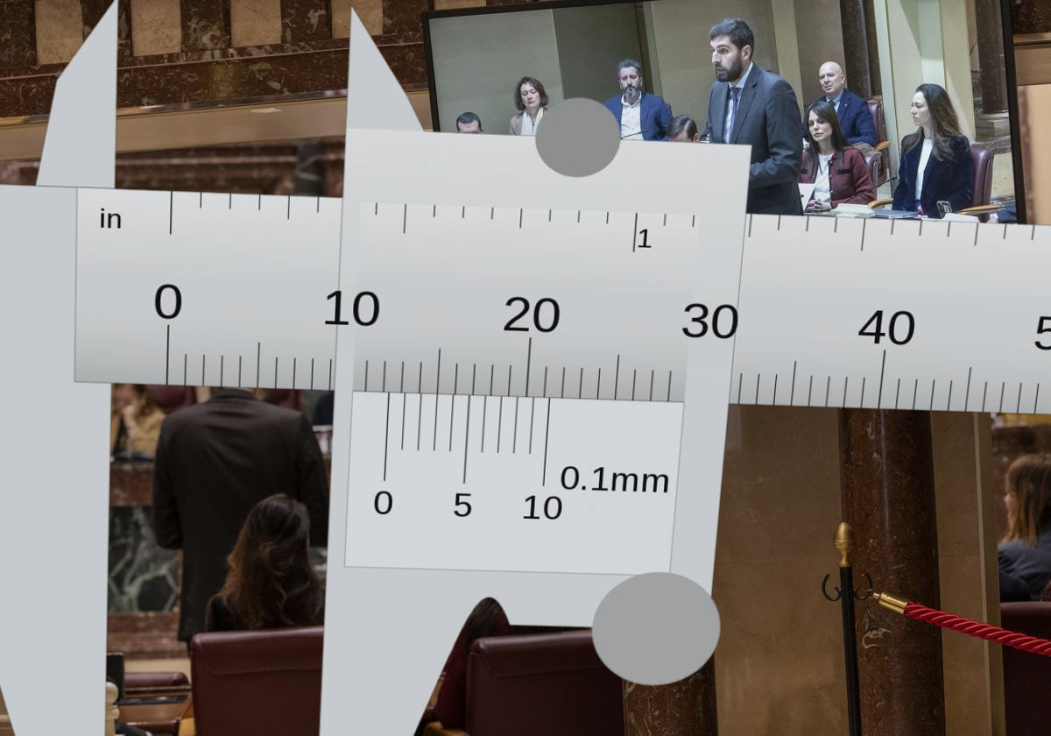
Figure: 12.3 mm
